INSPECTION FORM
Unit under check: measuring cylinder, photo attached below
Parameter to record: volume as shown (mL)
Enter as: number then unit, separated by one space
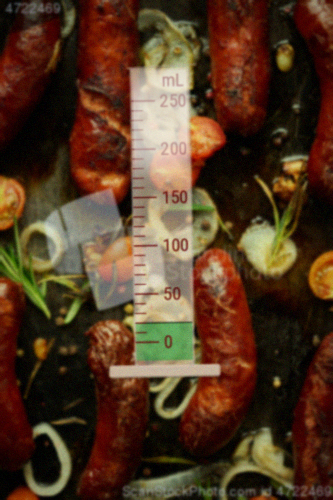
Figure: 20 mL
